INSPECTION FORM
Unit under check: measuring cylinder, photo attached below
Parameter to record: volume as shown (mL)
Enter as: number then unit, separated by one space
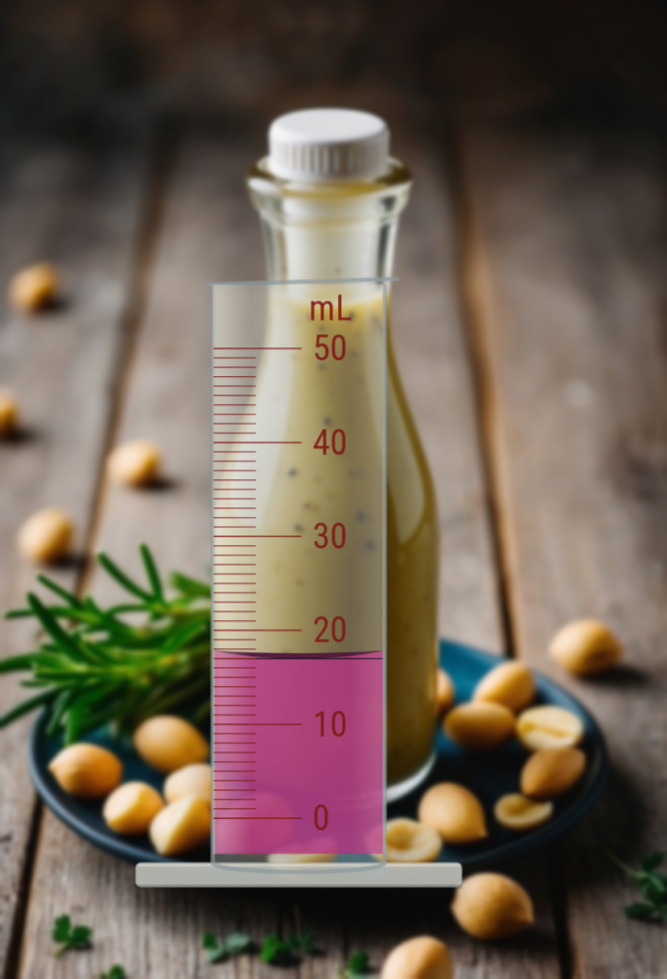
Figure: 17 mL
